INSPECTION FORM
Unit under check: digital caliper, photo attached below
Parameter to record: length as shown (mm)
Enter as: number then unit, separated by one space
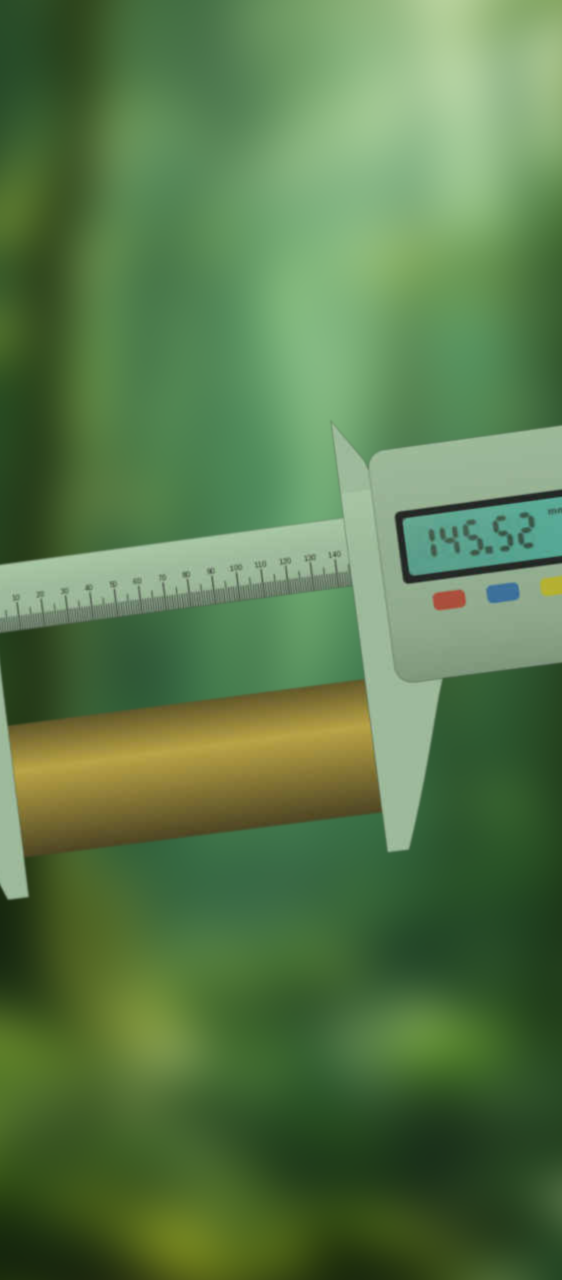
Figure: 145.52 mm
